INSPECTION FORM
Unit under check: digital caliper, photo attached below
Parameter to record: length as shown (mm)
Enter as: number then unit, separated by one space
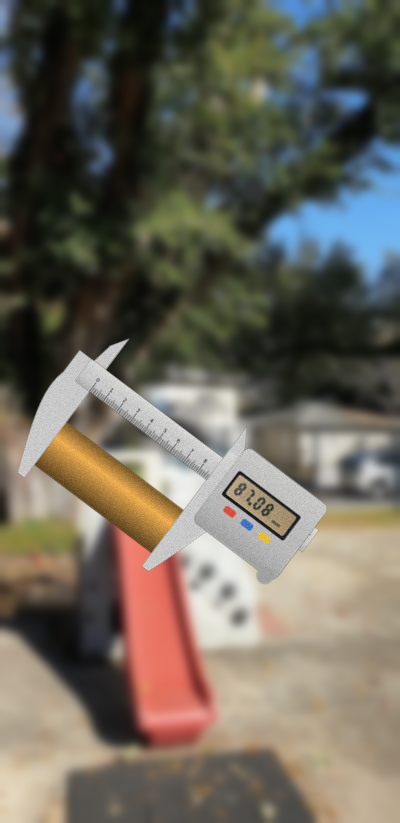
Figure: 87.08 mm
